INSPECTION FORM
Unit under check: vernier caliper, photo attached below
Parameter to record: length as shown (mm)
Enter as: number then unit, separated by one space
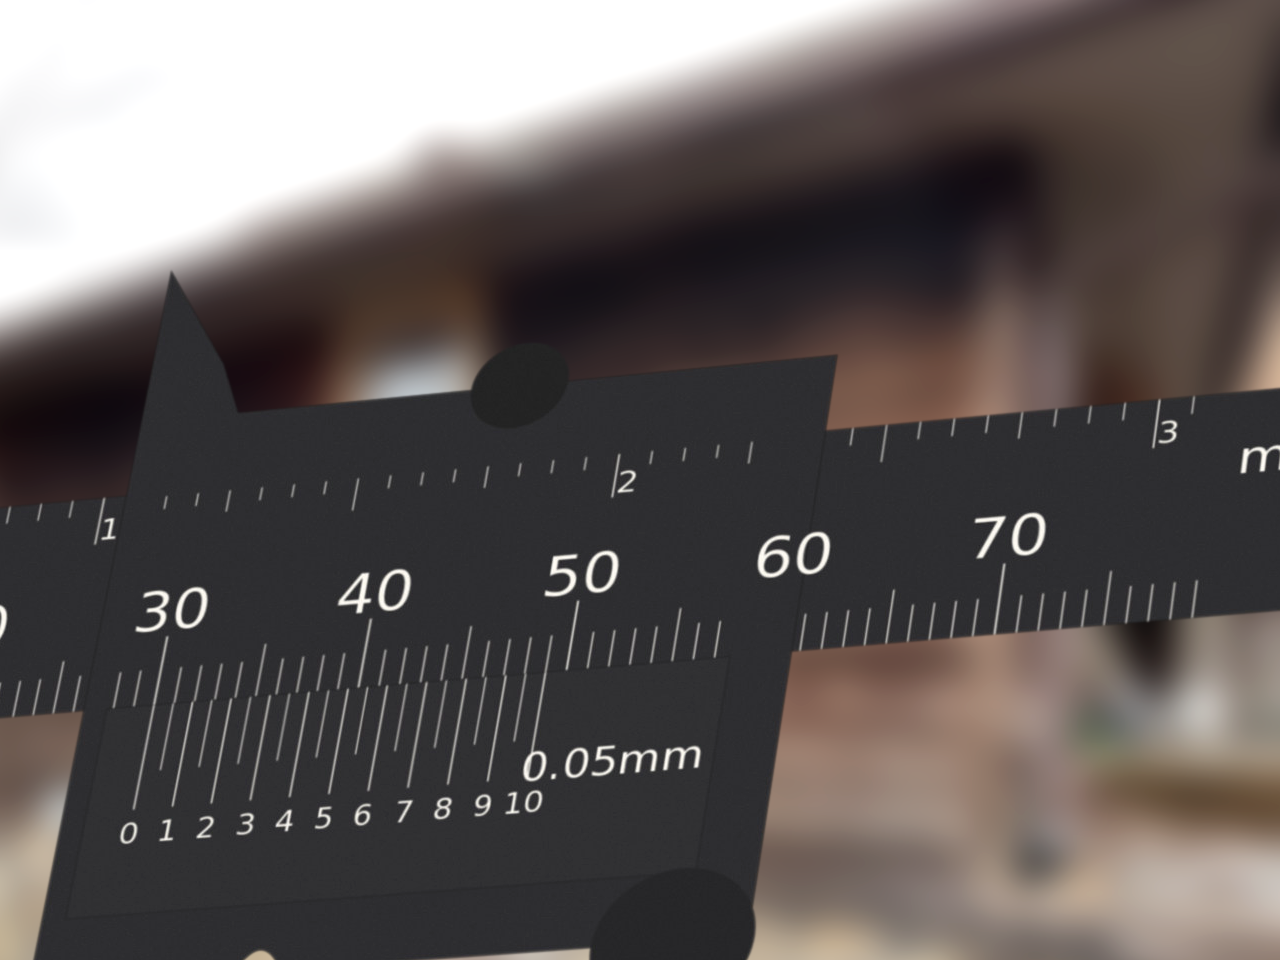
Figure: 30.0 mm
